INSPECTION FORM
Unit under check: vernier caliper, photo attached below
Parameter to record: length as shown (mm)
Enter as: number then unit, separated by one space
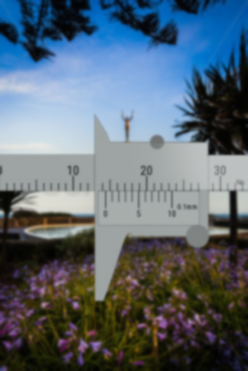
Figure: 14.4 mm
